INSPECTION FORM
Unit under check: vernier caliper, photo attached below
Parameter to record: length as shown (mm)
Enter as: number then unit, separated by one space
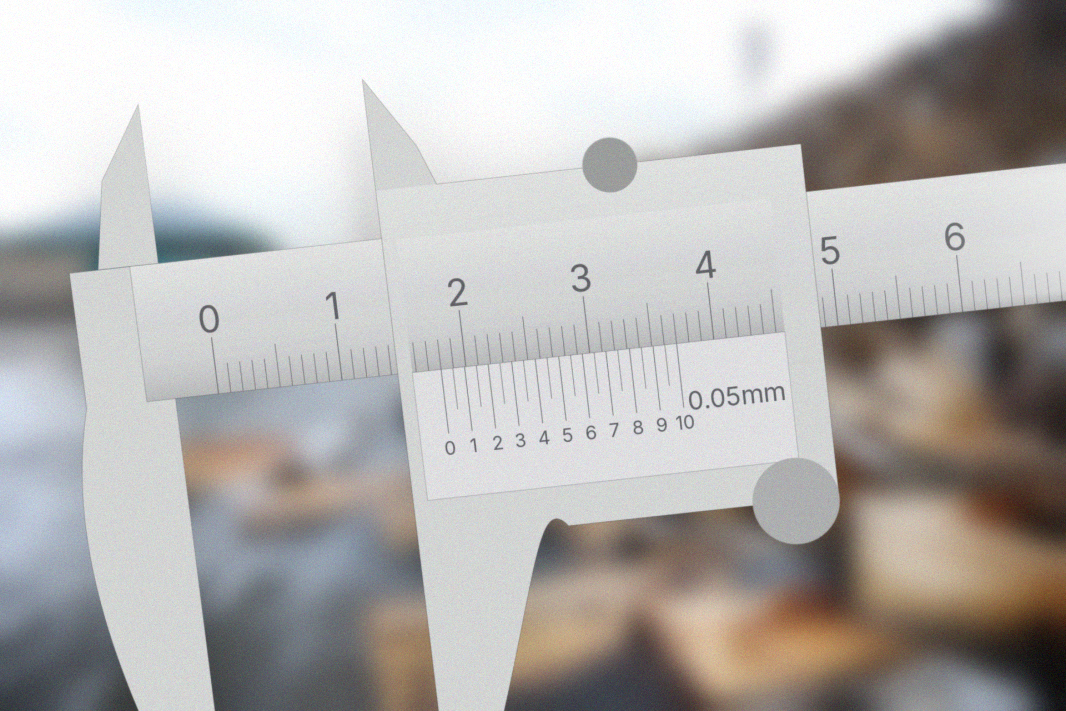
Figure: 18.0 mm
